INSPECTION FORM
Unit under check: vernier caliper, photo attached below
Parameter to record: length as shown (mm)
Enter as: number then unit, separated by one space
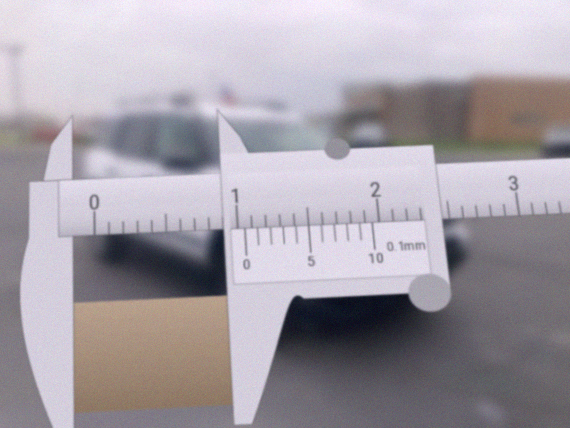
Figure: 10.5 mm
